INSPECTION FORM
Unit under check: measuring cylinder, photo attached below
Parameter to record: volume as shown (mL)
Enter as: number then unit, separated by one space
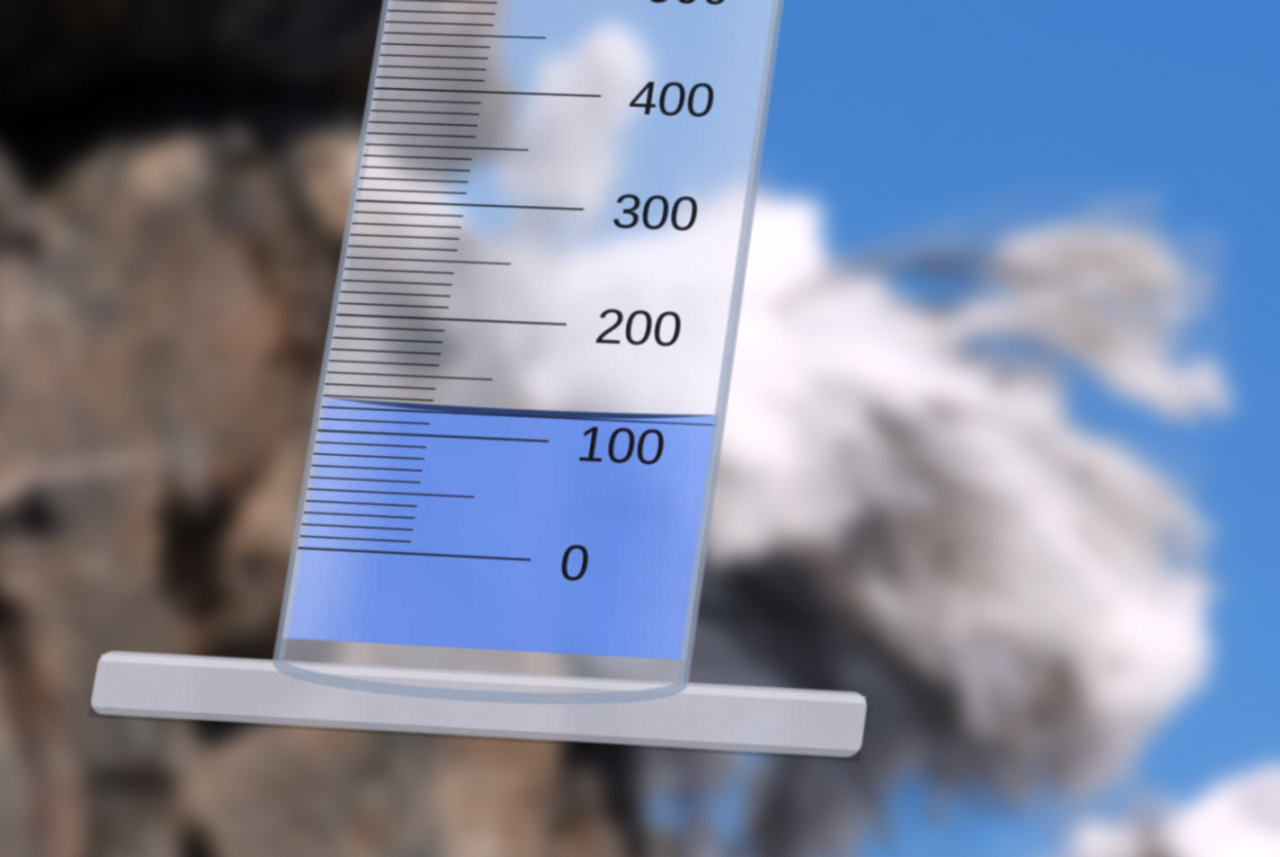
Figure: 120 mL
